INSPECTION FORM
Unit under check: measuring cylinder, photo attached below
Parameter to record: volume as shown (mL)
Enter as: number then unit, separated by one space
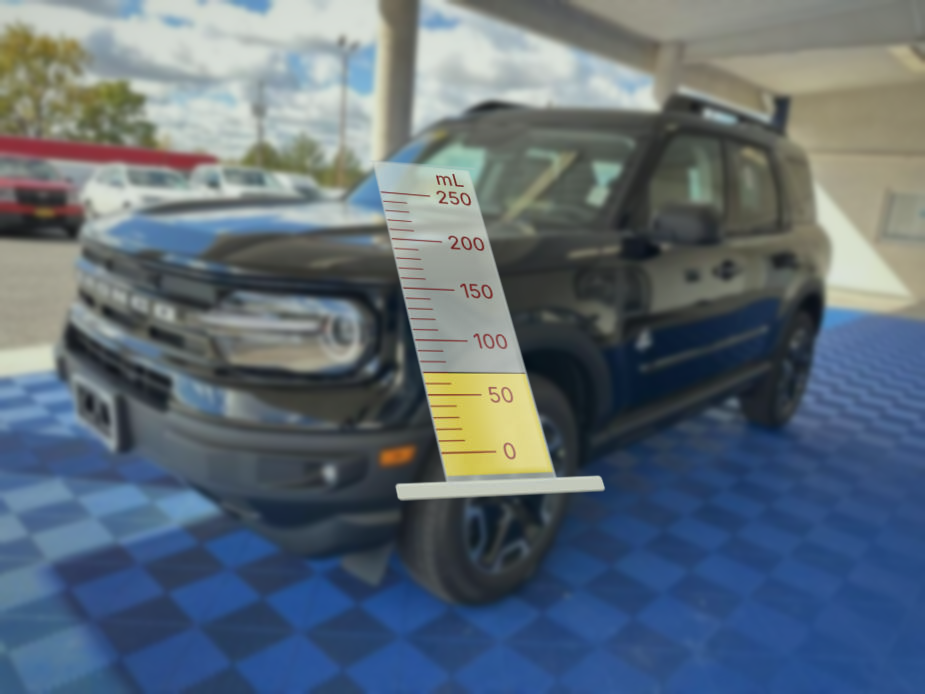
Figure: 70 mL
